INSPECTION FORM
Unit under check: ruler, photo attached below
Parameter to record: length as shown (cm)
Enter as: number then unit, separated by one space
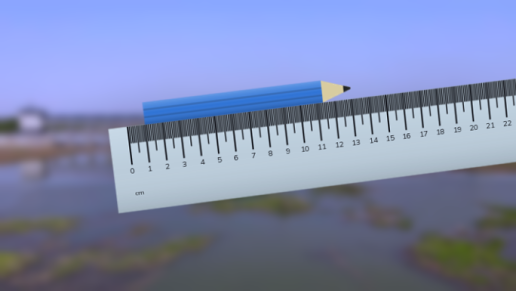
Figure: 12 cm
